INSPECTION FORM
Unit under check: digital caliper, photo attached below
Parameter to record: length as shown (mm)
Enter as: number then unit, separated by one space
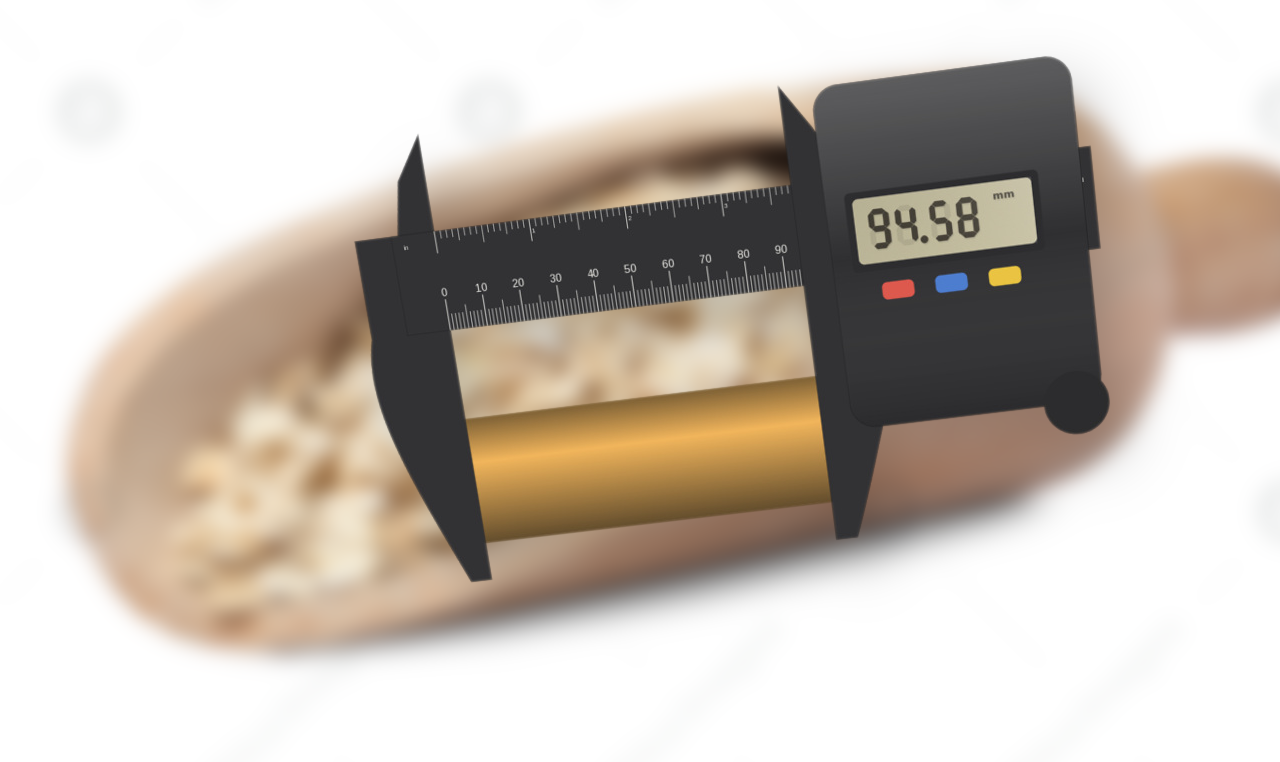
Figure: 94.58 mm
